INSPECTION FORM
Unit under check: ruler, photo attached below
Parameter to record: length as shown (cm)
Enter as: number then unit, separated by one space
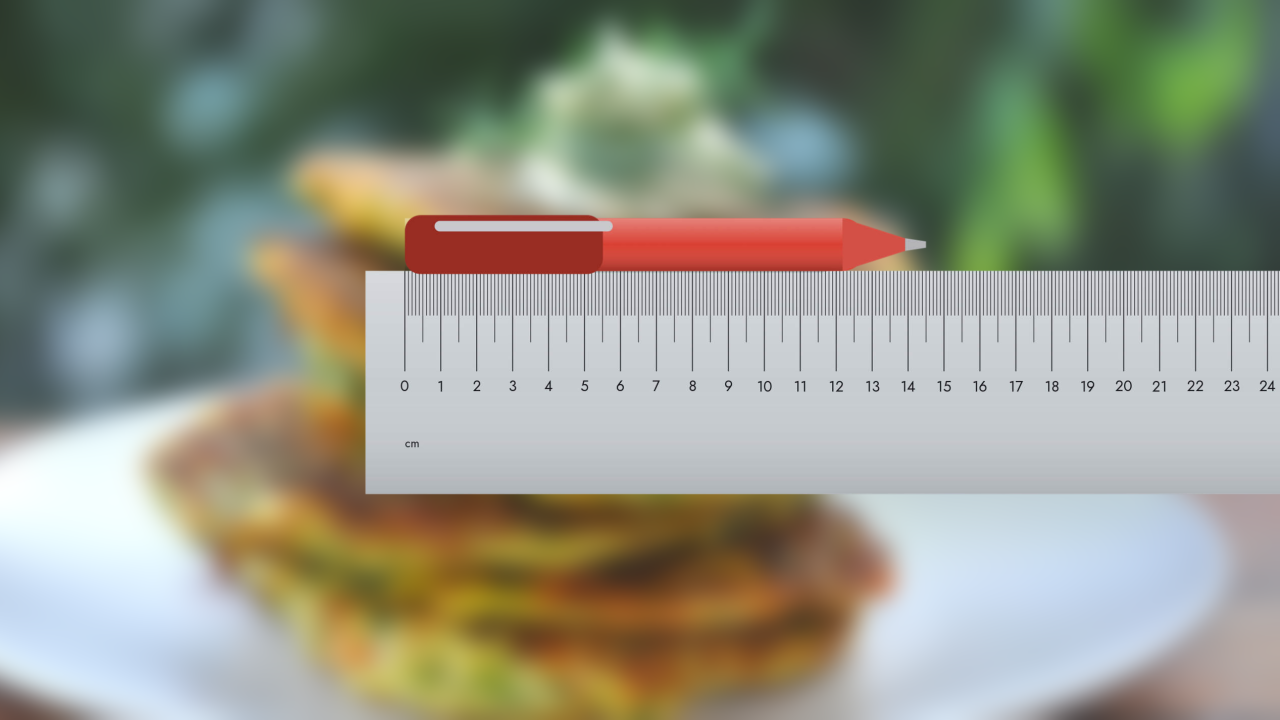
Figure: 14.5 cm
